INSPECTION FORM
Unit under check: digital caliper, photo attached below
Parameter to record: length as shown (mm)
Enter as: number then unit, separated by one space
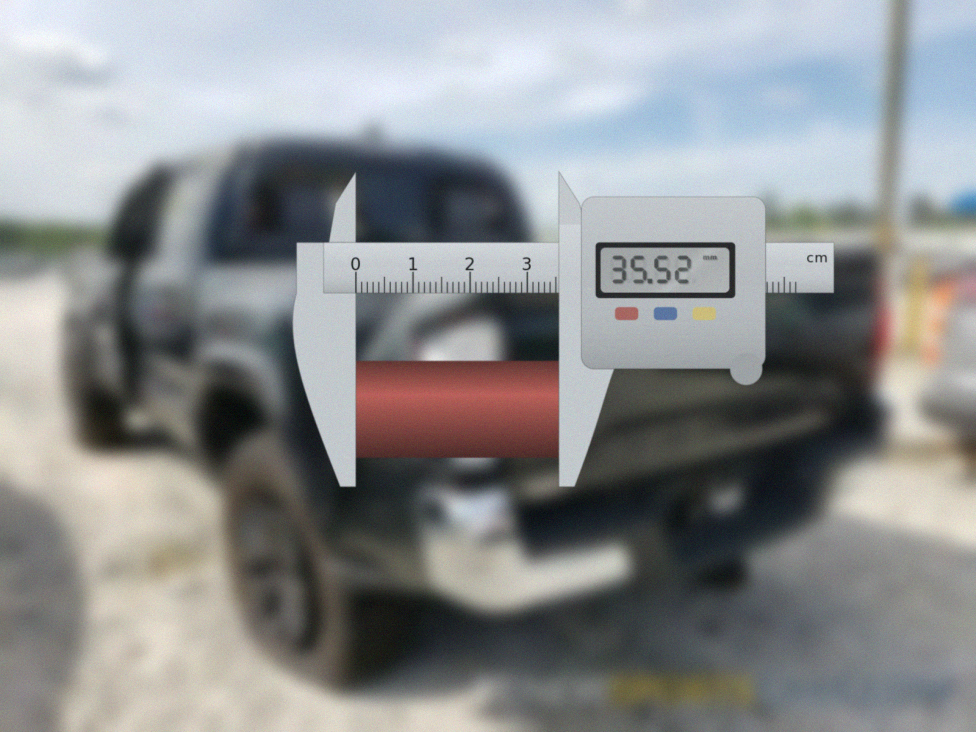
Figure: 35.52 mm
